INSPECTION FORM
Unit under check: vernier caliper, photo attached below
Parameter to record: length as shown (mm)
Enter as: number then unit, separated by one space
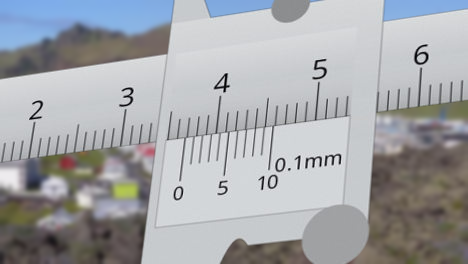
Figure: 36.8 mm
